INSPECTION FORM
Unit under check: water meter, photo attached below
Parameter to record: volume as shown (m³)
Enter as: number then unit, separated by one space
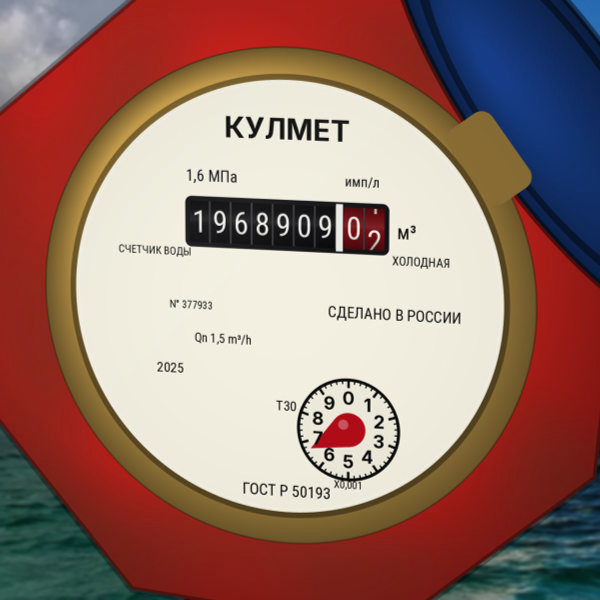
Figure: 1968909.016 m³
